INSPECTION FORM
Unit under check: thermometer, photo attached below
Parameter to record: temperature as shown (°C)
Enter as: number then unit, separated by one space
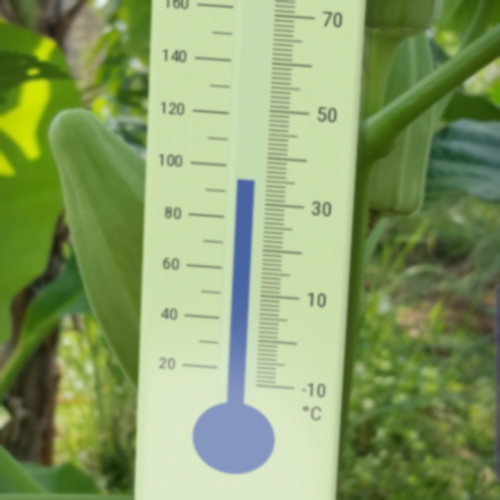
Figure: 35 °C
